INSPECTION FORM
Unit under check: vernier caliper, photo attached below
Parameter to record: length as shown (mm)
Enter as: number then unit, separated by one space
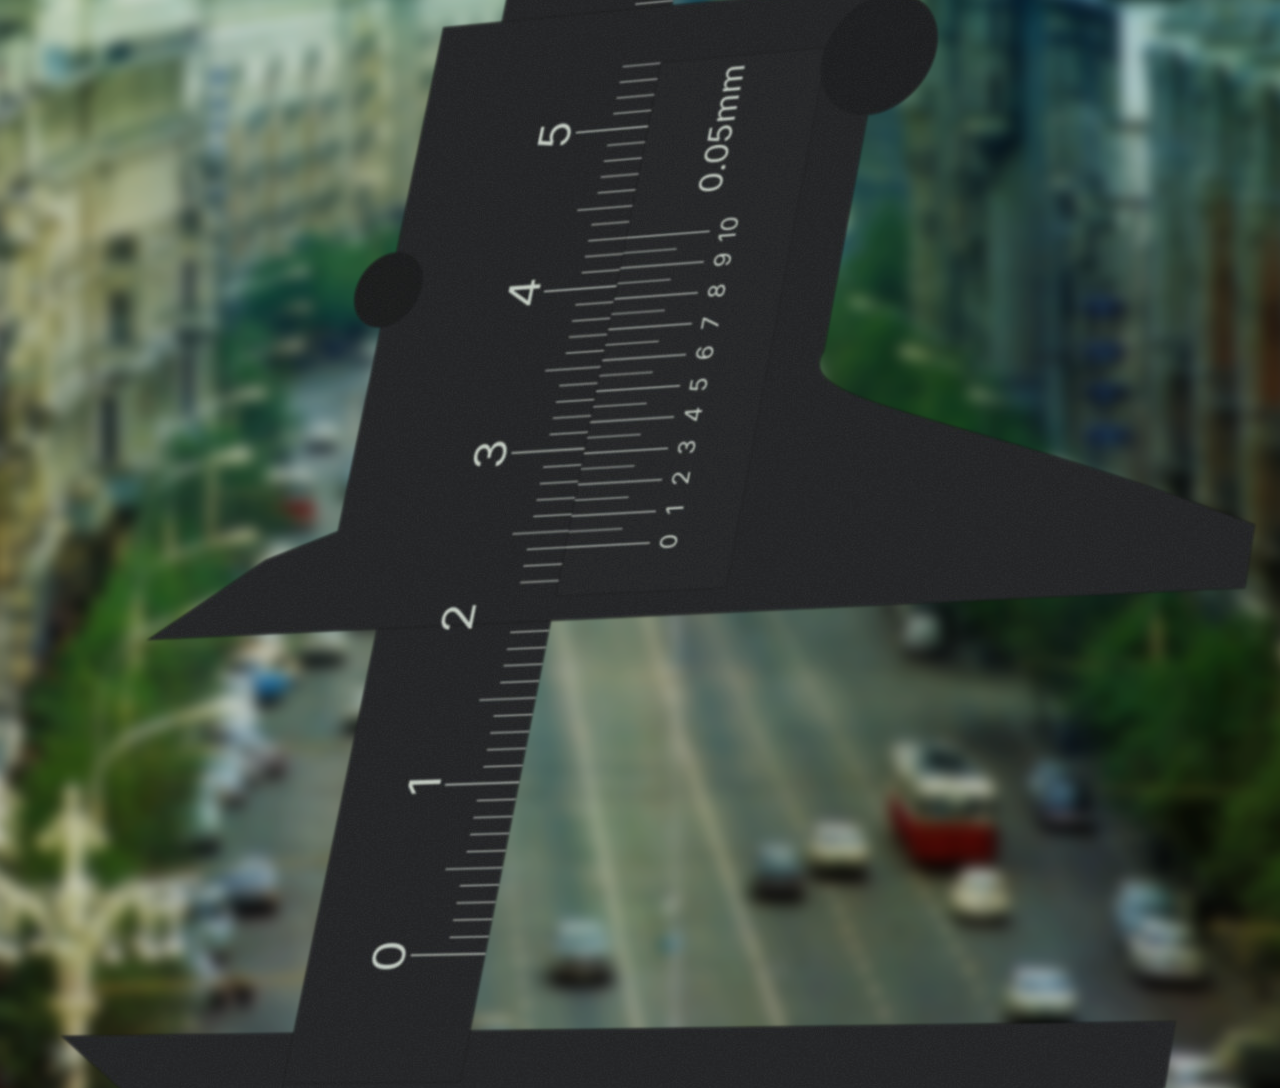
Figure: 24.0 mm
